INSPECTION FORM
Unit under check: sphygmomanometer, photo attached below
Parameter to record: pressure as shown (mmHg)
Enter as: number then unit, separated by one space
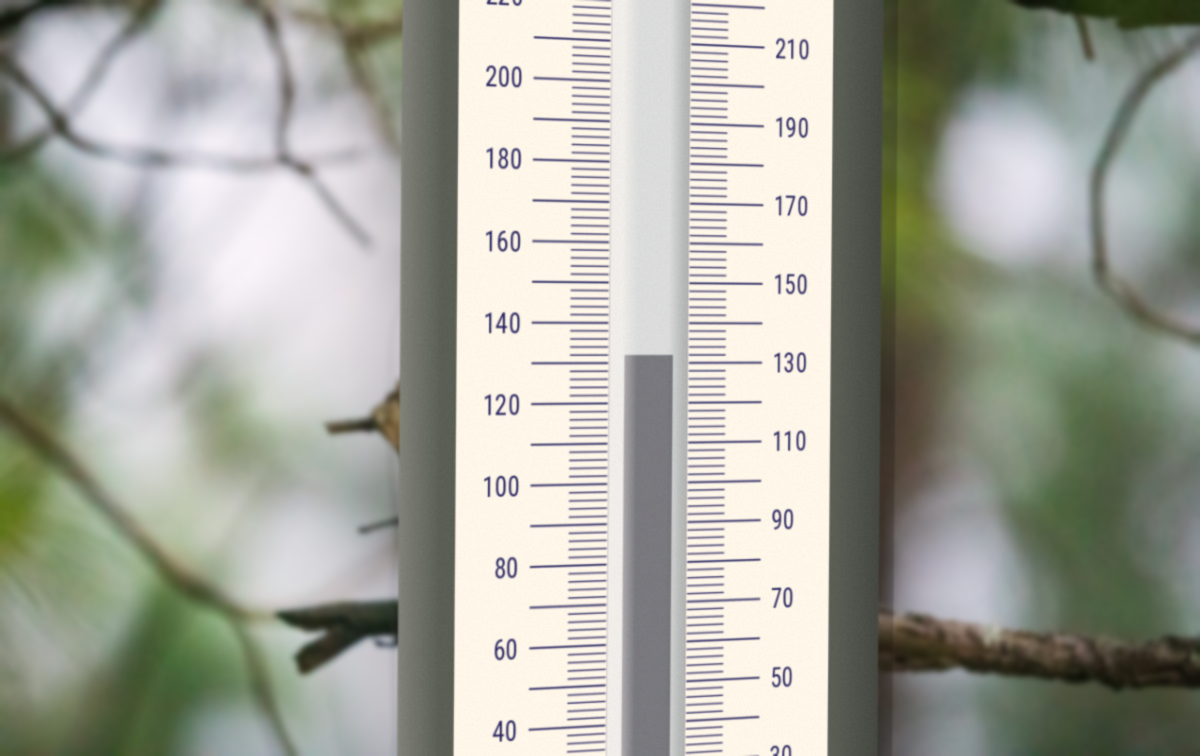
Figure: 132 mmHg
